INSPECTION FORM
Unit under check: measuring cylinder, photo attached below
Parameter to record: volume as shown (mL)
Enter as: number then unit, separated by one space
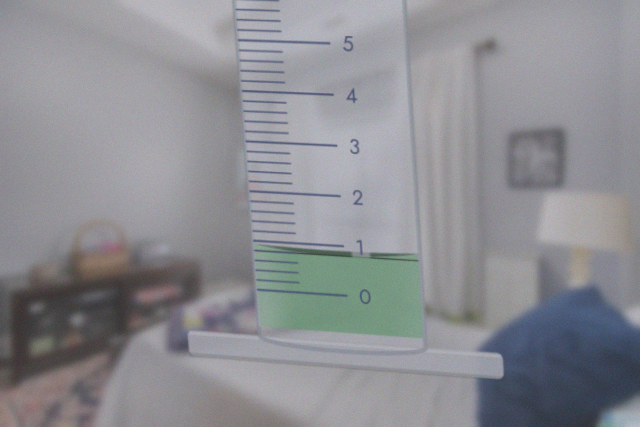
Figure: 0.8 mL
